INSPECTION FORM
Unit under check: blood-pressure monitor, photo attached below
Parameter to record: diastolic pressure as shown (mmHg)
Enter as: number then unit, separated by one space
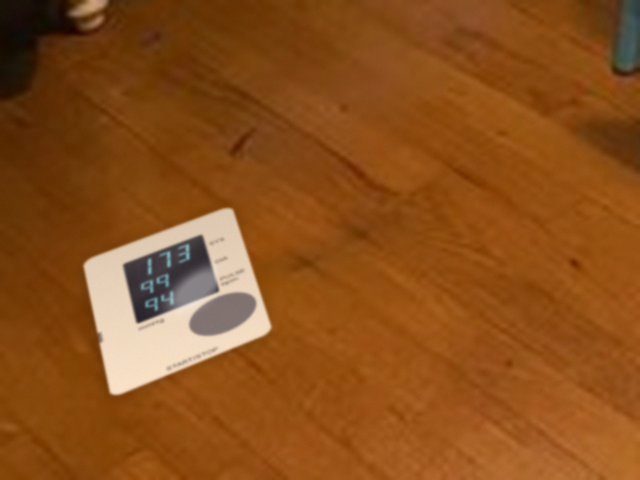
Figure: 99 mmHg
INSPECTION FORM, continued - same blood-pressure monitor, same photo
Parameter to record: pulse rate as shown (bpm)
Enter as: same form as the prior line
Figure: 94 bpm
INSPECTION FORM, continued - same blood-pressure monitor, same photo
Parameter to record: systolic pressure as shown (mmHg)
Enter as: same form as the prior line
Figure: 173 mmHg
